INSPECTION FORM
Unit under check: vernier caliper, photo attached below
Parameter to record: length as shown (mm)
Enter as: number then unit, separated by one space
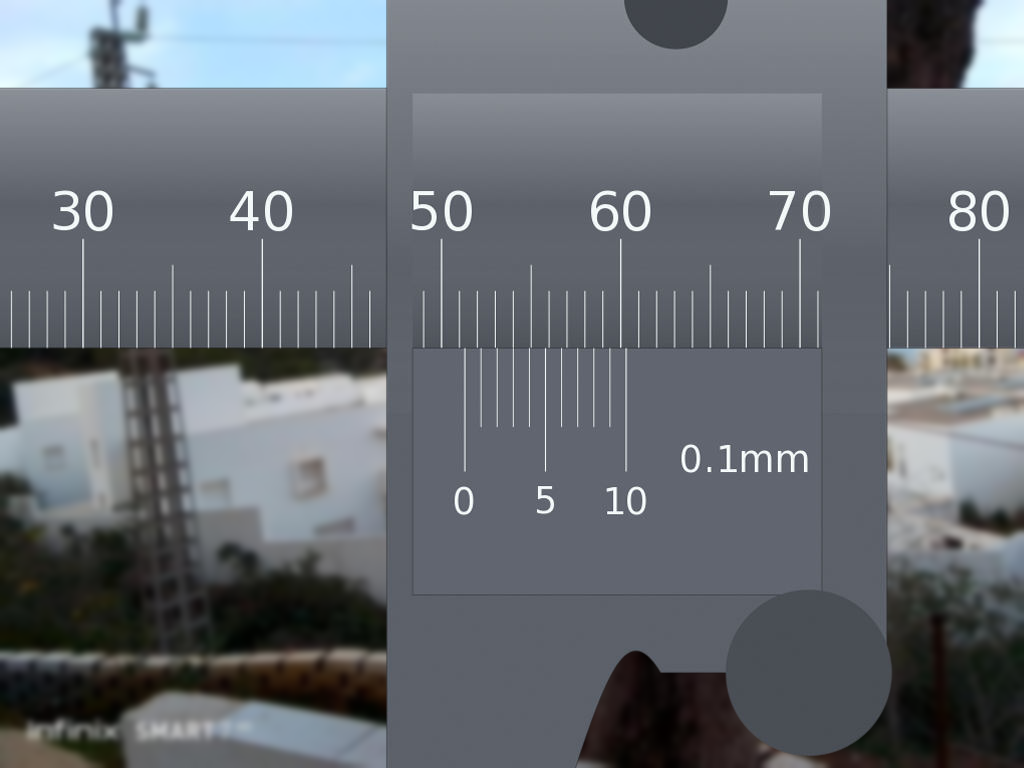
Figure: 51.3 mm
